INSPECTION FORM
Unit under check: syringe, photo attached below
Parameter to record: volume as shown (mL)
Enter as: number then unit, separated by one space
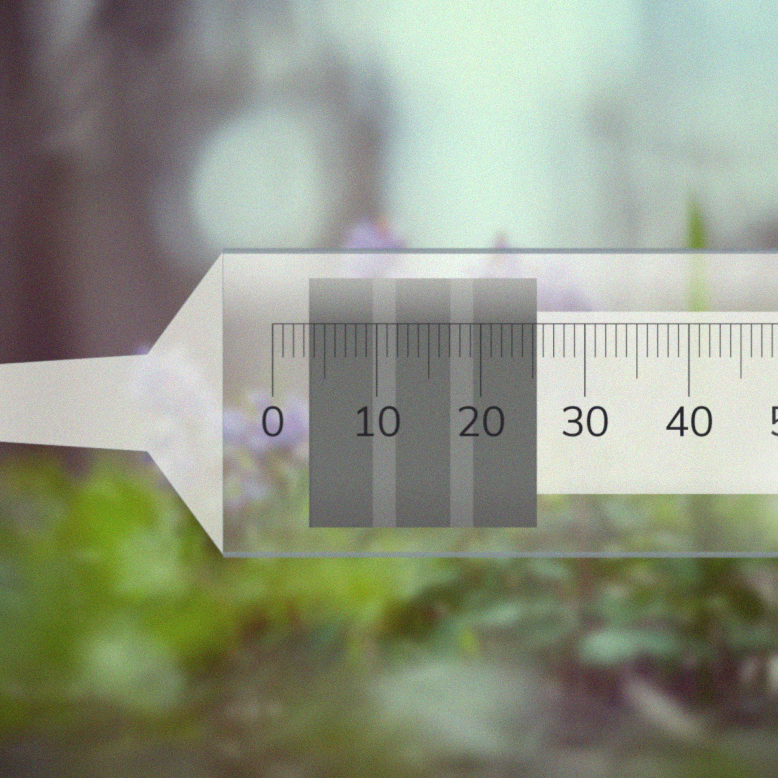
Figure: 3.5 mL
